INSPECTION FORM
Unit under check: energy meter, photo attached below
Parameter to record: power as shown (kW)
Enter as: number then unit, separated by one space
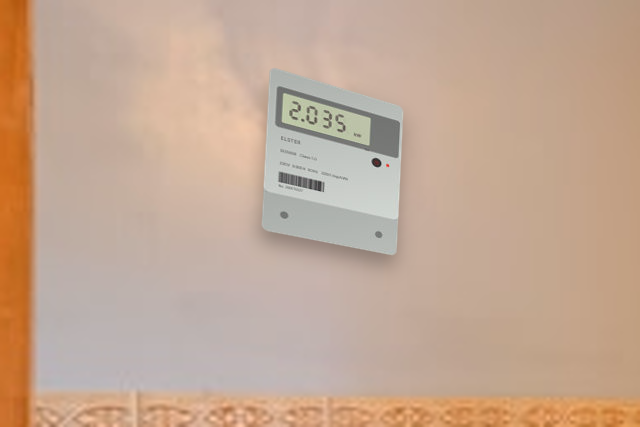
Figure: 2.035 kW
